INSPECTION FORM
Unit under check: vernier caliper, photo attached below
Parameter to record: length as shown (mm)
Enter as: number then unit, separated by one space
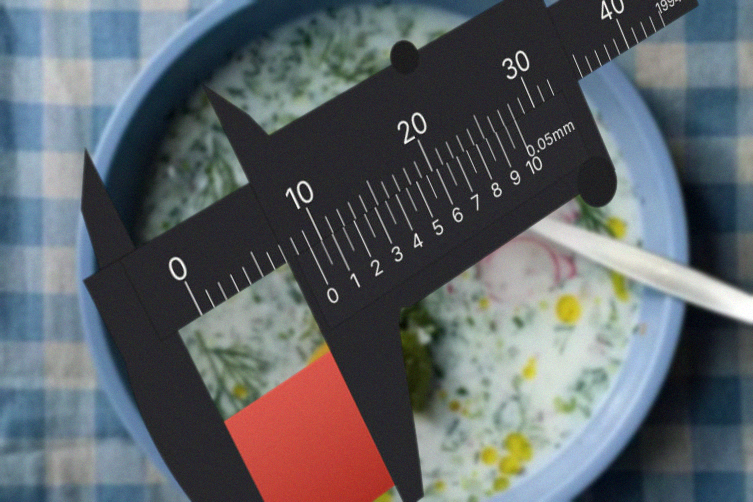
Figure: 9.0 mm
